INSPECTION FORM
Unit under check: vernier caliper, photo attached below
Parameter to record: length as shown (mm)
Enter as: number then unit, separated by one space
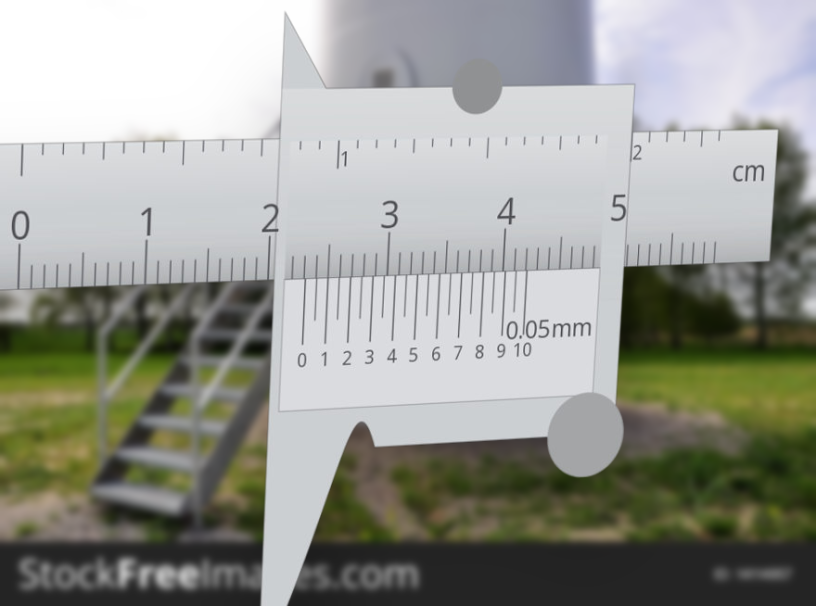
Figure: 23.1 mm
